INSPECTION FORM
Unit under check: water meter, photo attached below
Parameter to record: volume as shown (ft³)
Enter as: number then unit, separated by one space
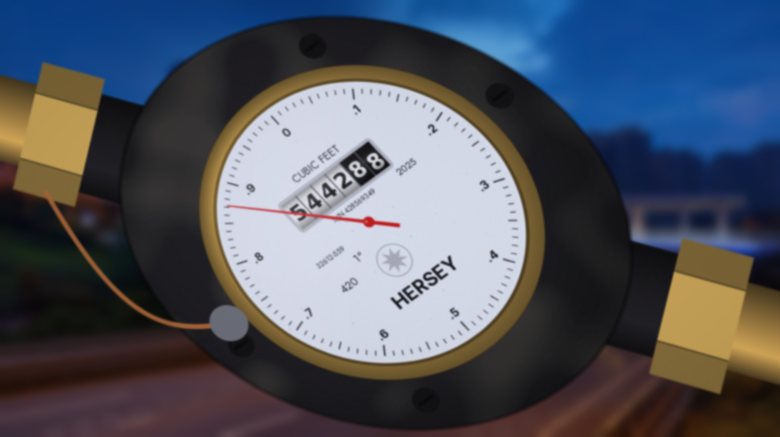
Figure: 544287.87 ft³
